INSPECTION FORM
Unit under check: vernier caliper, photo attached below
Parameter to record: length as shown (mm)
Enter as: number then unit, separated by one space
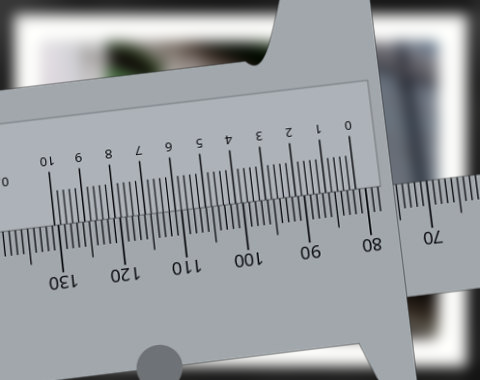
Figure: 81.6 mm
